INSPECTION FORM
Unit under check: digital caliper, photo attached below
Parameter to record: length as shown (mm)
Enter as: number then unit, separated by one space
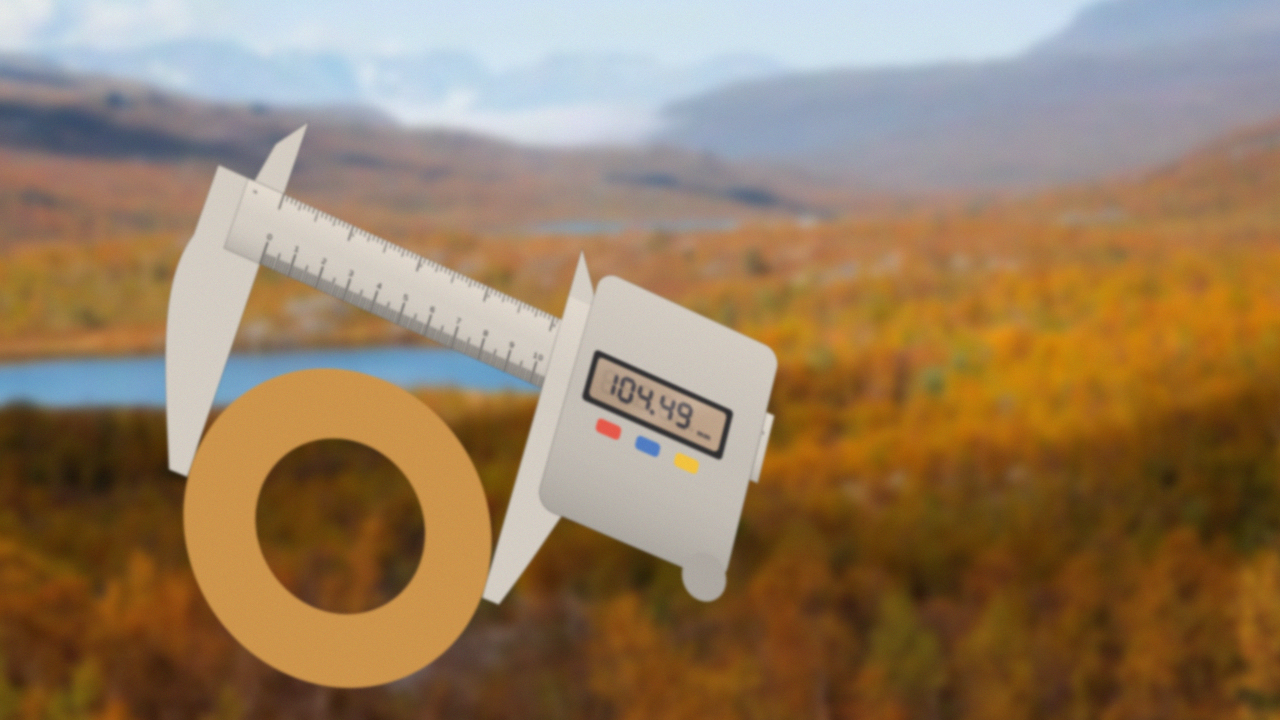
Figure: 104.49 mm
